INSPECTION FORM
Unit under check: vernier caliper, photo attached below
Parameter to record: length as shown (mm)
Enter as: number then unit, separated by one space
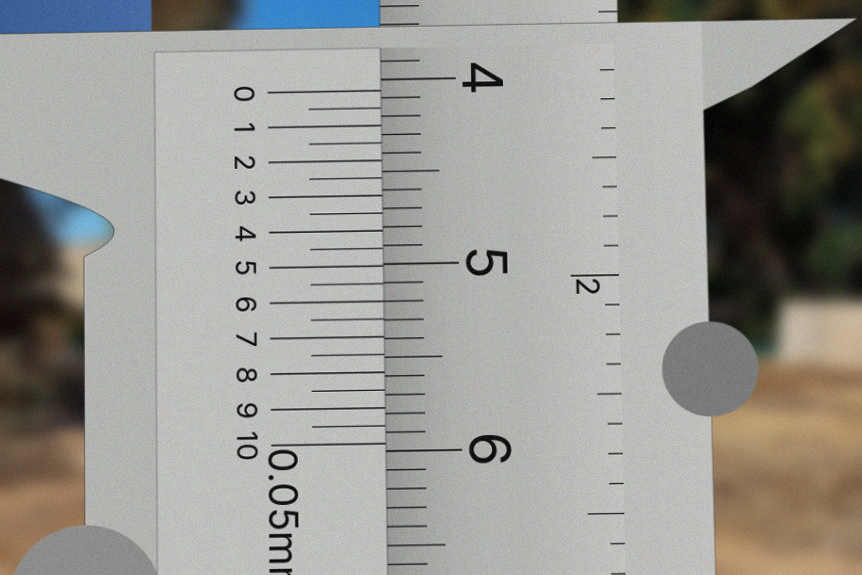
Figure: 40.6 mm
